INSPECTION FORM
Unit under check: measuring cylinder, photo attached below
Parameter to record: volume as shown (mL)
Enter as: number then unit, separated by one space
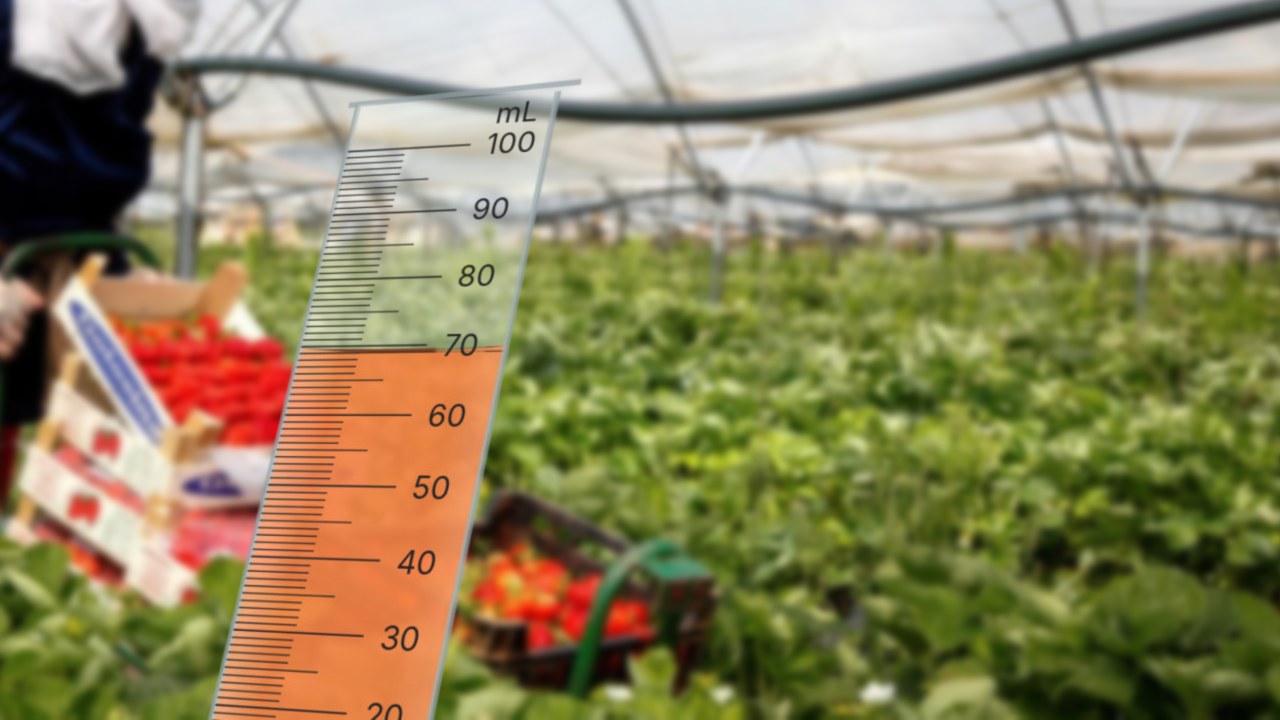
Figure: 69 mL
